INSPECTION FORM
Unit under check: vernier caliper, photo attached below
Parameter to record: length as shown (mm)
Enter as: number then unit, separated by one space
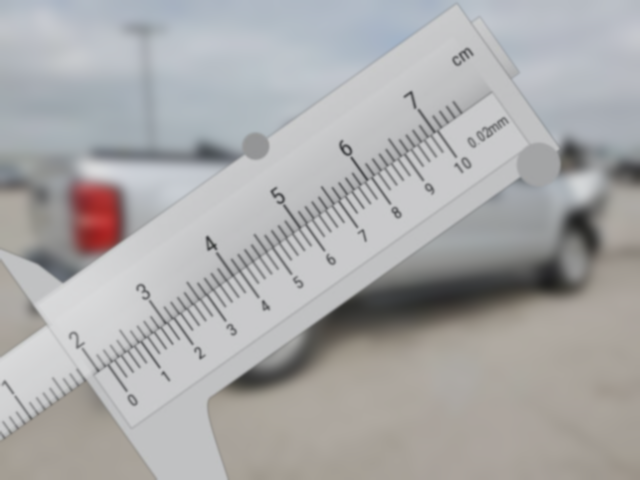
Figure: 21.4 mm
